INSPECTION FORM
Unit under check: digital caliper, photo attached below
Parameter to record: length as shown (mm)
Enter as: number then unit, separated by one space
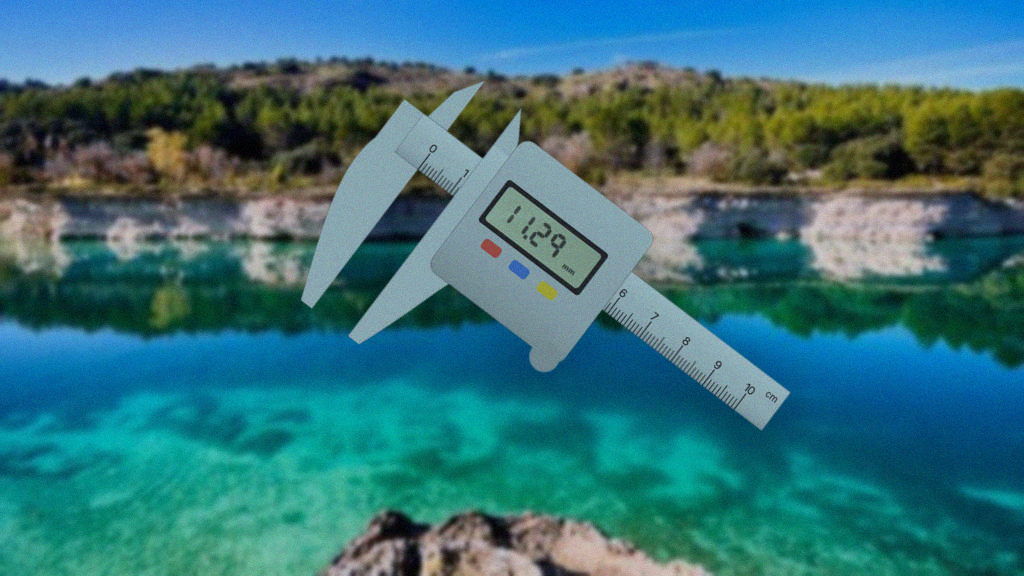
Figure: 11.29 mm
